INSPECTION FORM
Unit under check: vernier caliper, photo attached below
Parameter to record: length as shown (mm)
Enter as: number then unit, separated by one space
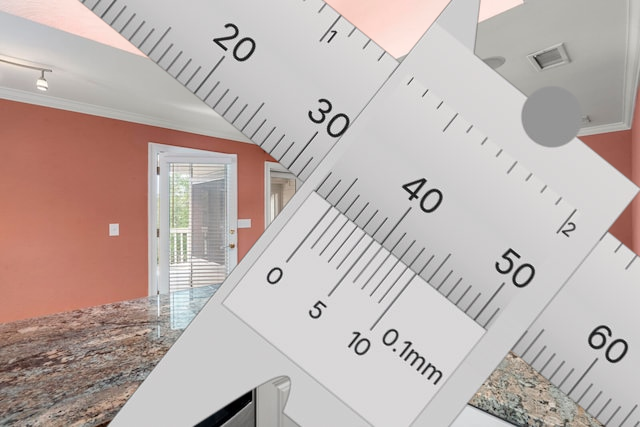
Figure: 34.8 mm
